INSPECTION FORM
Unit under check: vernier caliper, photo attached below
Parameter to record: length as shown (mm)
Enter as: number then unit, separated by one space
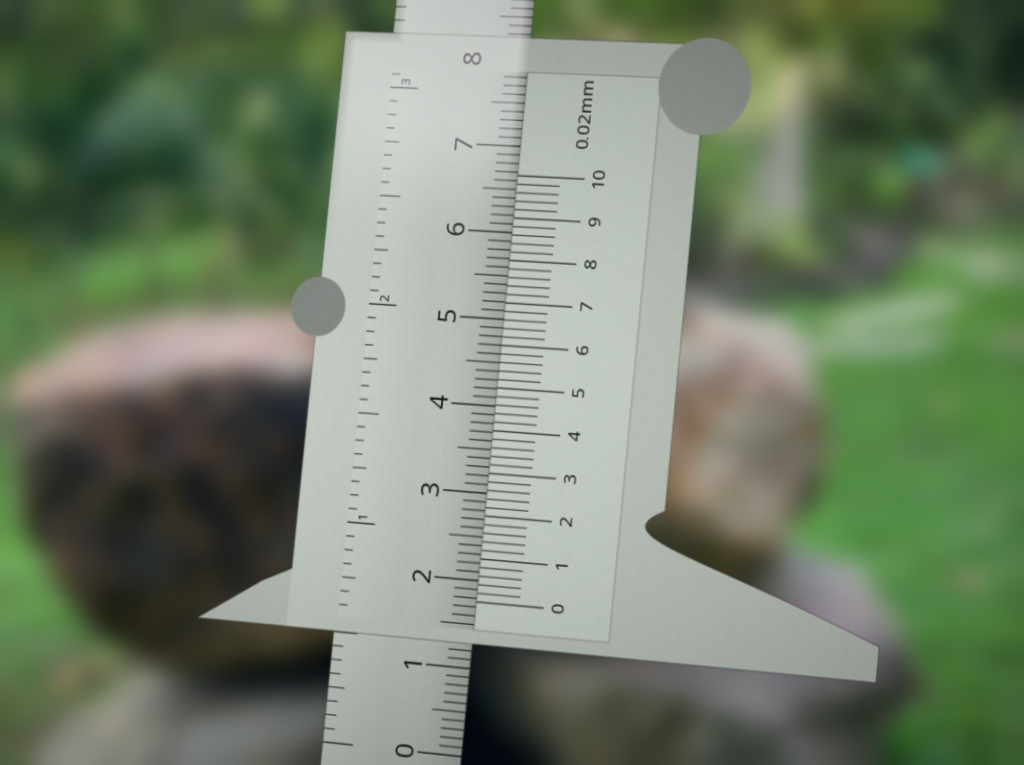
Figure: 17.6 mm
